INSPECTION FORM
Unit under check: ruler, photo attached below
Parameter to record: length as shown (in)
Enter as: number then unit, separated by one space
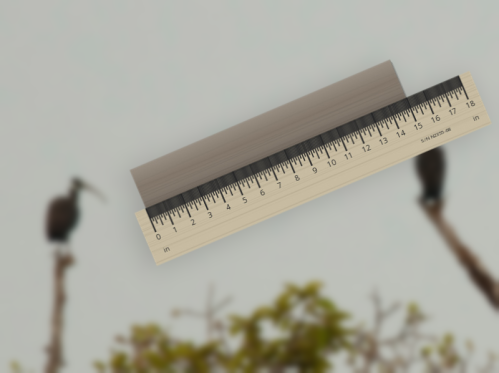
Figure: 15 in
